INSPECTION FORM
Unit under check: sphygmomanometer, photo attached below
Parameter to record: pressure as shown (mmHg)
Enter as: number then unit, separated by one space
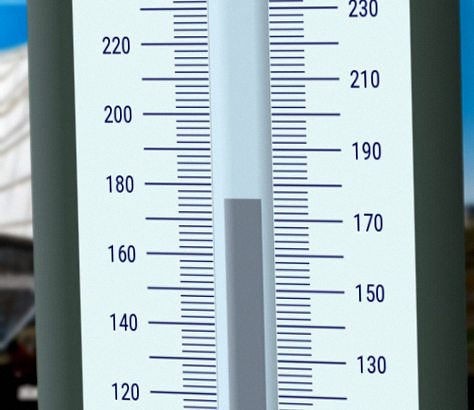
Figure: 176 mmHg
